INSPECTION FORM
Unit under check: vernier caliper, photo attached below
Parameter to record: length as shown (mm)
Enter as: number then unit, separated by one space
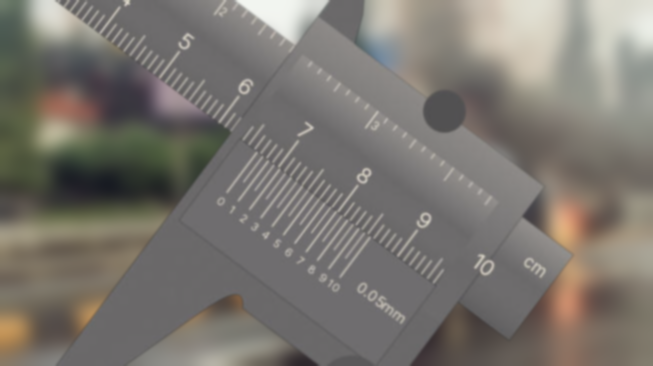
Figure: 66.5 mm
